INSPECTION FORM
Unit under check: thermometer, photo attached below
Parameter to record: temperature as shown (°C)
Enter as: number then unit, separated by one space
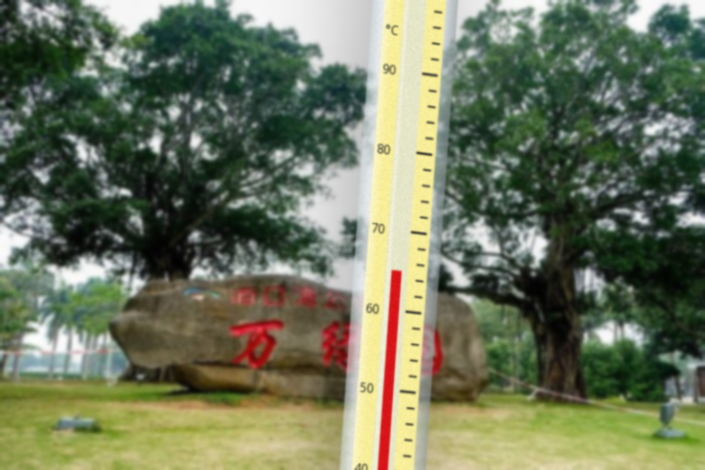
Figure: 65 °C
